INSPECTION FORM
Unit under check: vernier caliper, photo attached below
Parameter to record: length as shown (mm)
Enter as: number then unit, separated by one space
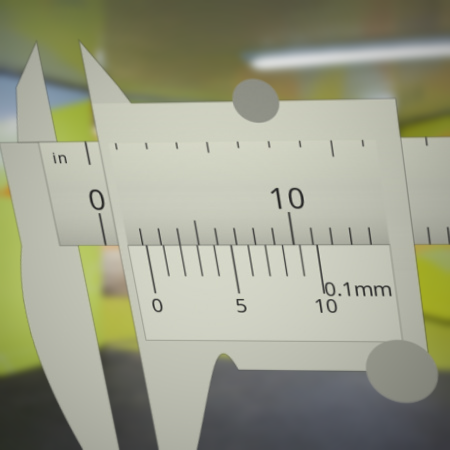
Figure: 2.2 mm
